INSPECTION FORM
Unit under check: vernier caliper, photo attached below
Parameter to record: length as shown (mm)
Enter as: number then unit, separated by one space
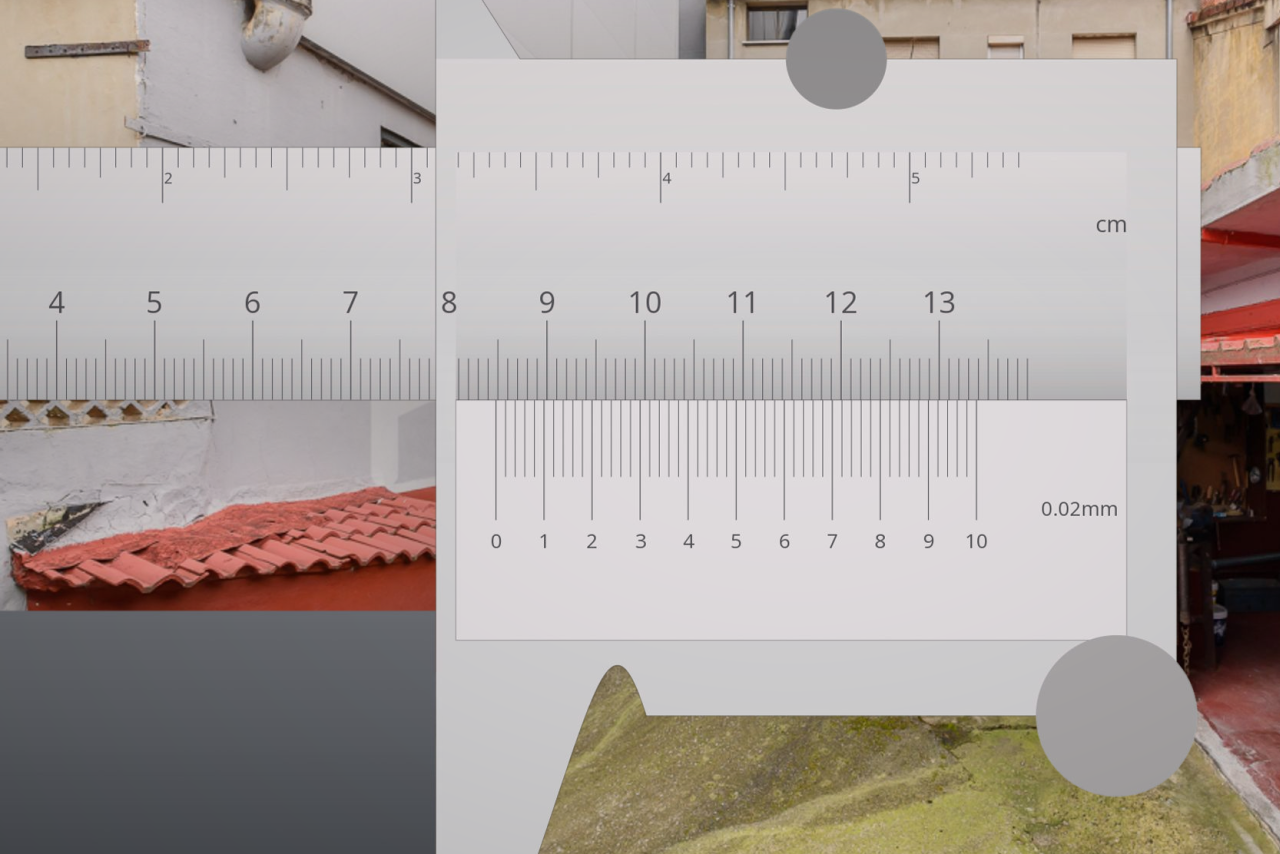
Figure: 84.8 mm
